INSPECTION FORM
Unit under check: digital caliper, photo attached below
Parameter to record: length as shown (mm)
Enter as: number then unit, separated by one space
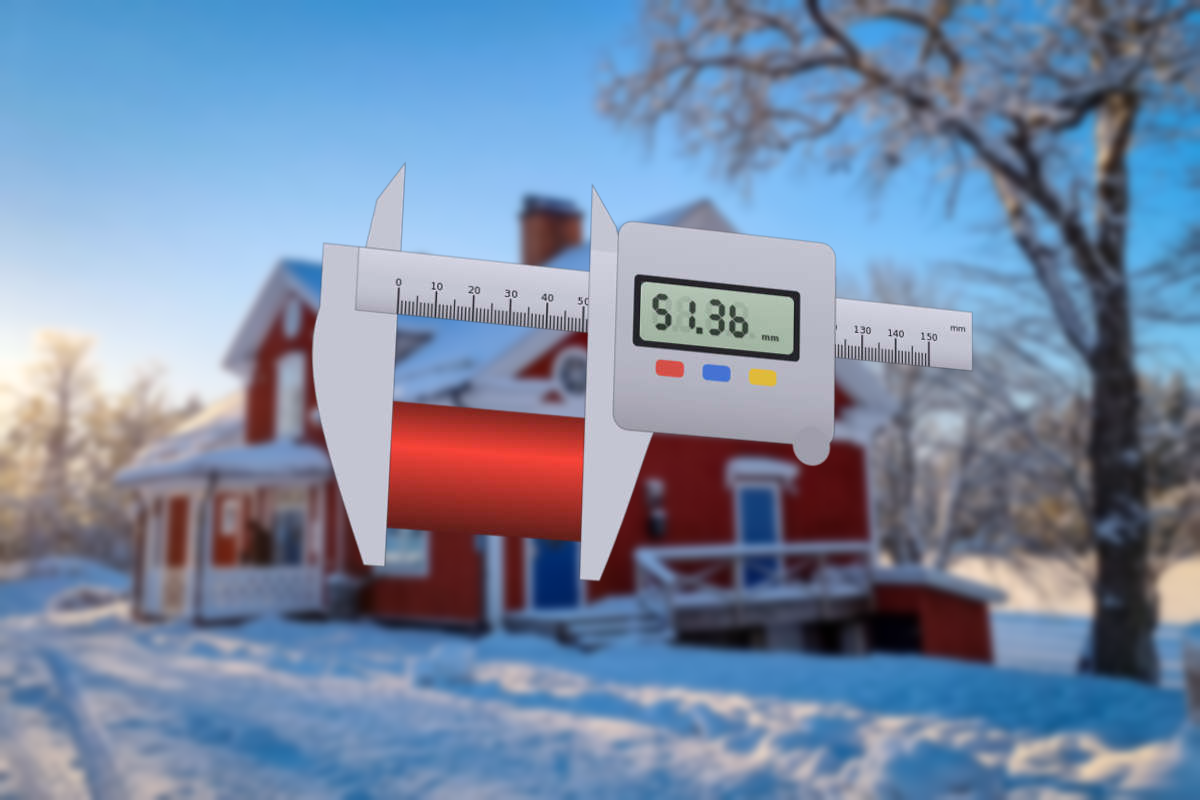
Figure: 51.36 mm
